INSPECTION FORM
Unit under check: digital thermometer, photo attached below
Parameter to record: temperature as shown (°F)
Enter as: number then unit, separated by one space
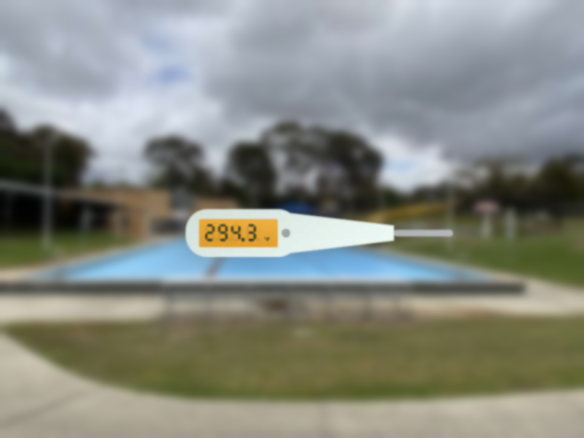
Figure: 294.3 °F
